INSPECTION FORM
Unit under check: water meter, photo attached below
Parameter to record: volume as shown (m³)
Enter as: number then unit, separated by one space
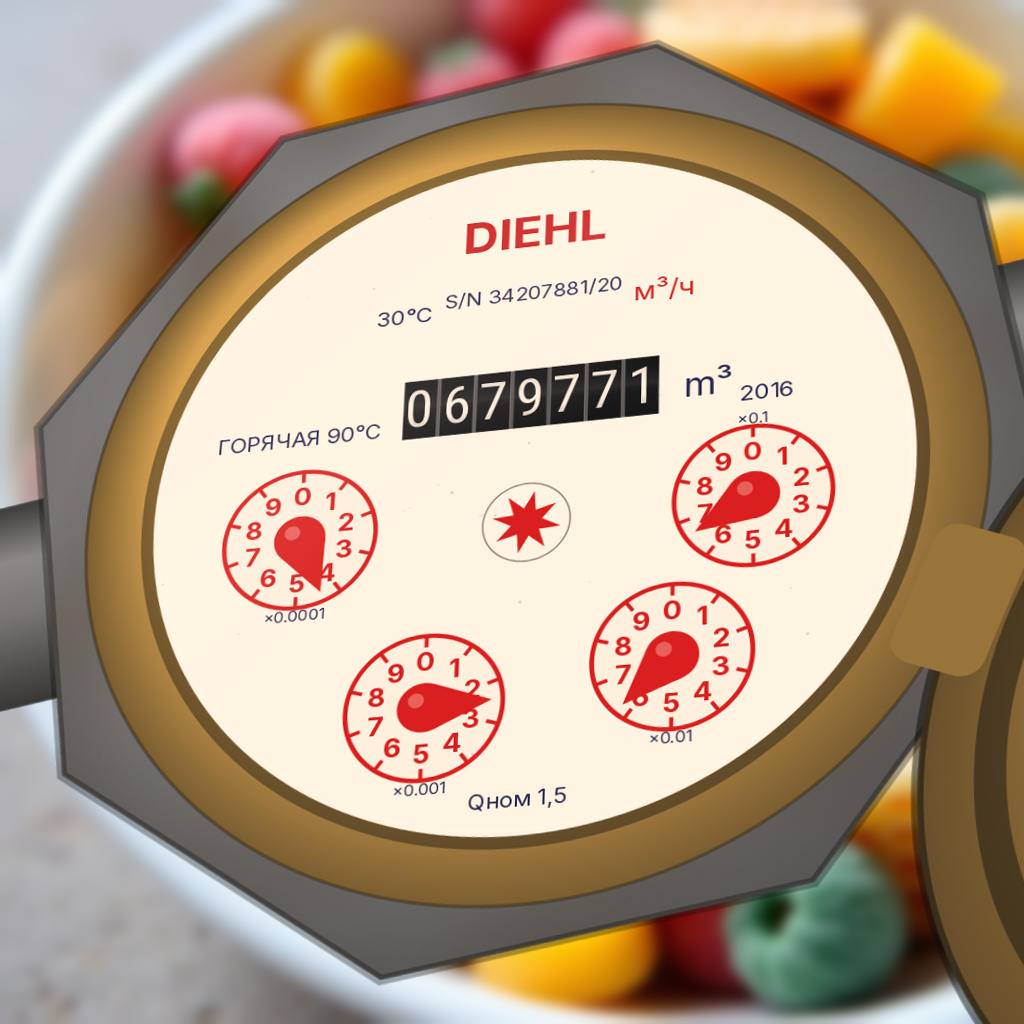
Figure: 679771.6624 m³
